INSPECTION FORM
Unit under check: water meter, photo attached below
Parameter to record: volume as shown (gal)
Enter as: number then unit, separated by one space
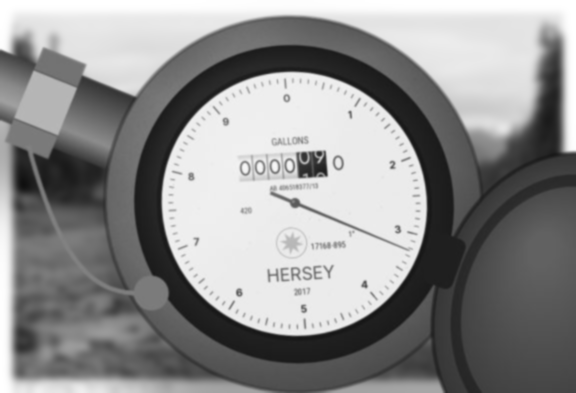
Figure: 93.2 gal
